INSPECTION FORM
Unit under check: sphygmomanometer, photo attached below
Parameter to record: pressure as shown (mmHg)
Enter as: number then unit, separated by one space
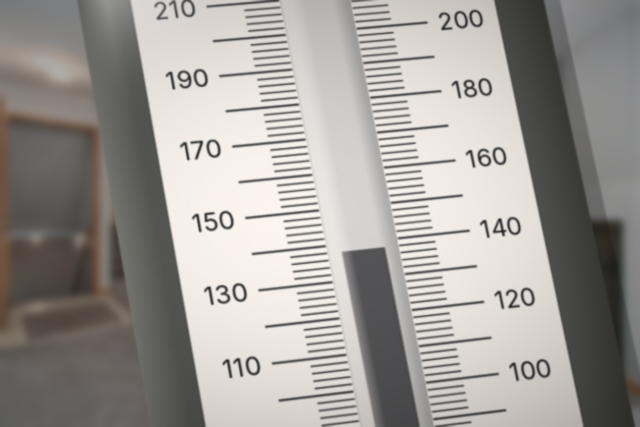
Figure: 138 mmHg
